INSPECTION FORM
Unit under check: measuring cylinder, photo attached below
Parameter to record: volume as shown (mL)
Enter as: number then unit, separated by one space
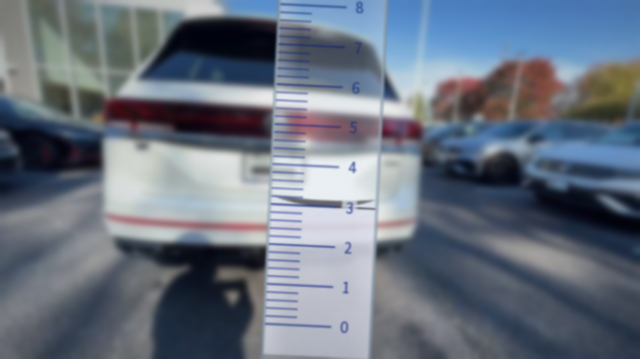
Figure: 3 mL
